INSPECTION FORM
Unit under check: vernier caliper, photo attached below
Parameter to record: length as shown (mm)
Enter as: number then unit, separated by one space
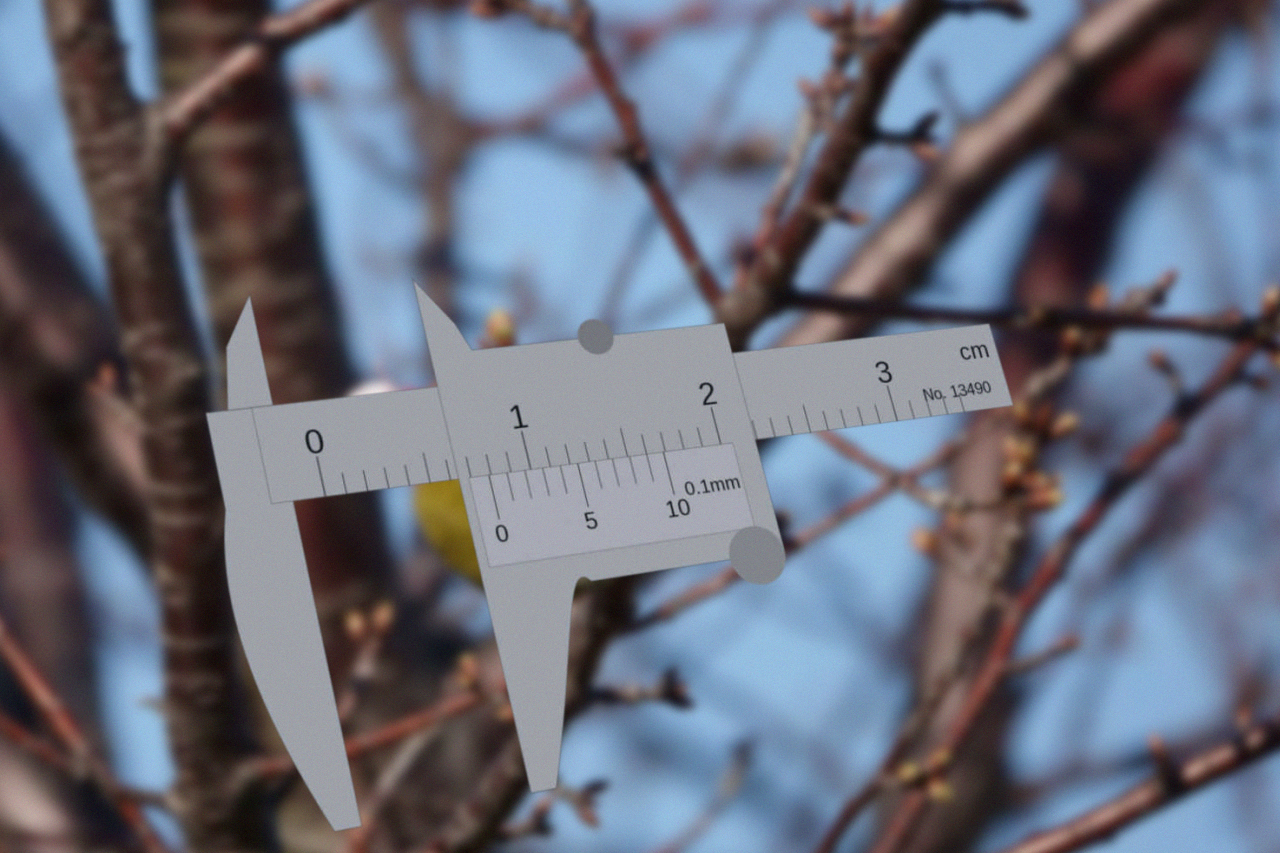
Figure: 7.9 mm
